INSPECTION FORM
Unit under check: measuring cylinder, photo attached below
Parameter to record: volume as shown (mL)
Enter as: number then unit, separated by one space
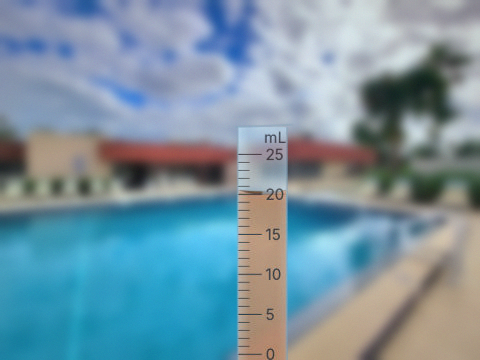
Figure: 20 mL
